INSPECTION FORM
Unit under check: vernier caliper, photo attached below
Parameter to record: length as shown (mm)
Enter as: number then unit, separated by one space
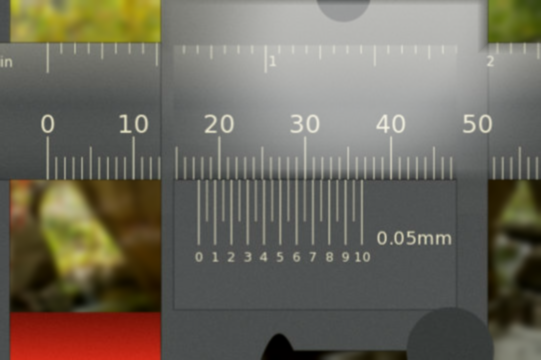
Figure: 17.6 mm
